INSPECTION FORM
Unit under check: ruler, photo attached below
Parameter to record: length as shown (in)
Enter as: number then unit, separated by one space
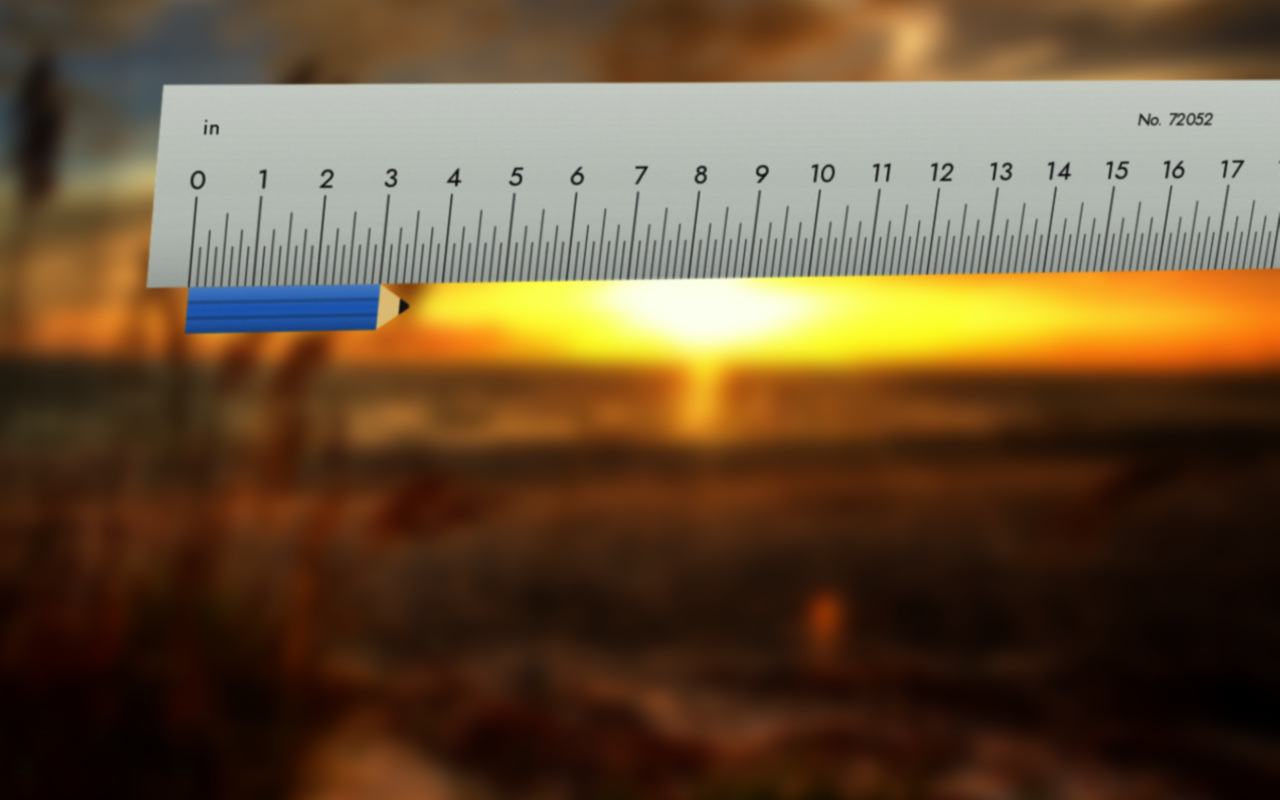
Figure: 3.5 in
